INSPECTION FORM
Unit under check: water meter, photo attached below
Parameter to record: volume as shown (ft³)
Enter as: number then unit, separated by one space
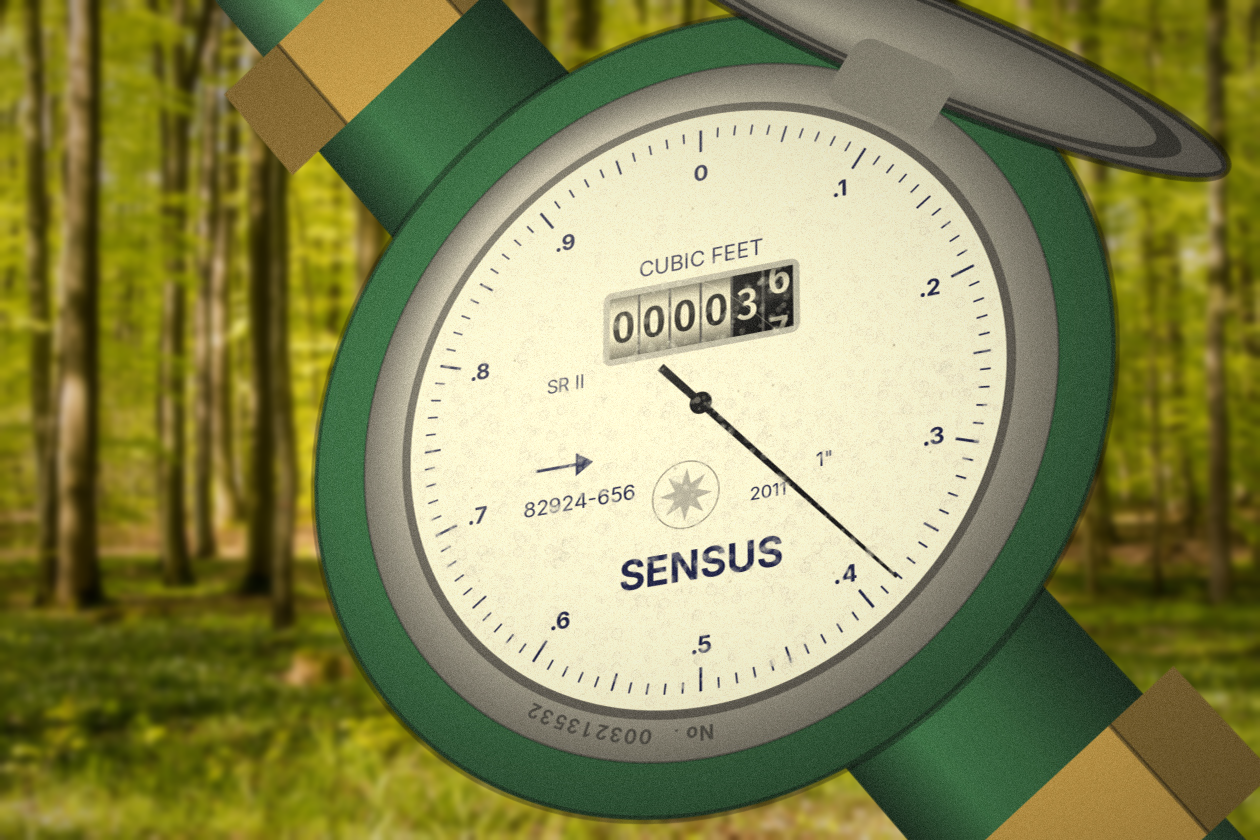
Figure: 36.38 ft³
